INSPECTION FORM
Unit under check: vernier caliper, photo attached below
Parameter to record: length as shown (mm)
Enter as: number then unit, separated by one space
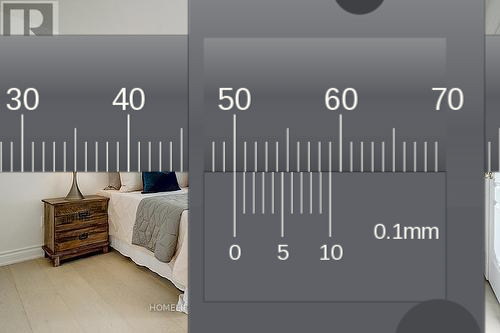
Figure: 50.0 mm
